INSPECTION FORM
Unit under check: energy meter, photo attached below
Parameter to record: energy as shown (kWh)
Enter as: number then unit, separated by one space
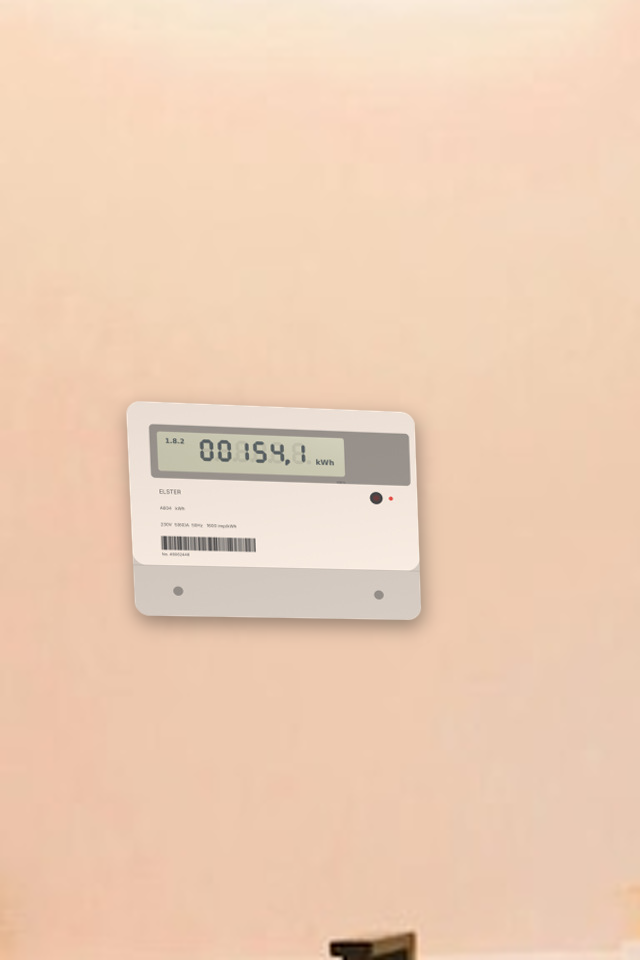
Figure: 154.1 kWh
